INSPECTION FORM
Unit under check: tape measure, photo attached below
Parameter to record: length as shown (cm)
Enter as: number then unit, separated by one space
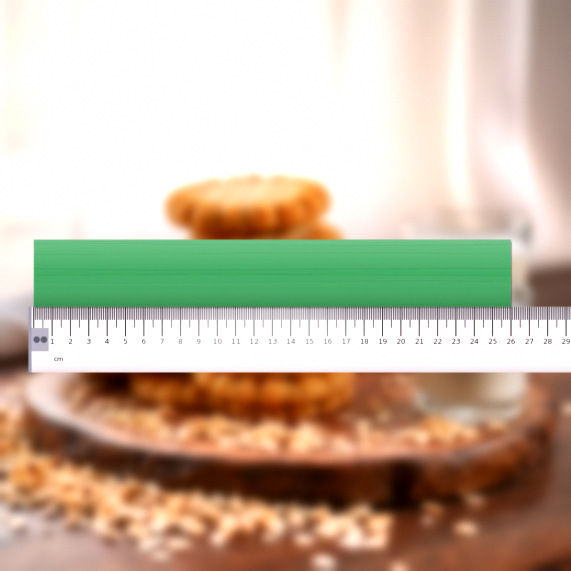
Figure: 26 cm
